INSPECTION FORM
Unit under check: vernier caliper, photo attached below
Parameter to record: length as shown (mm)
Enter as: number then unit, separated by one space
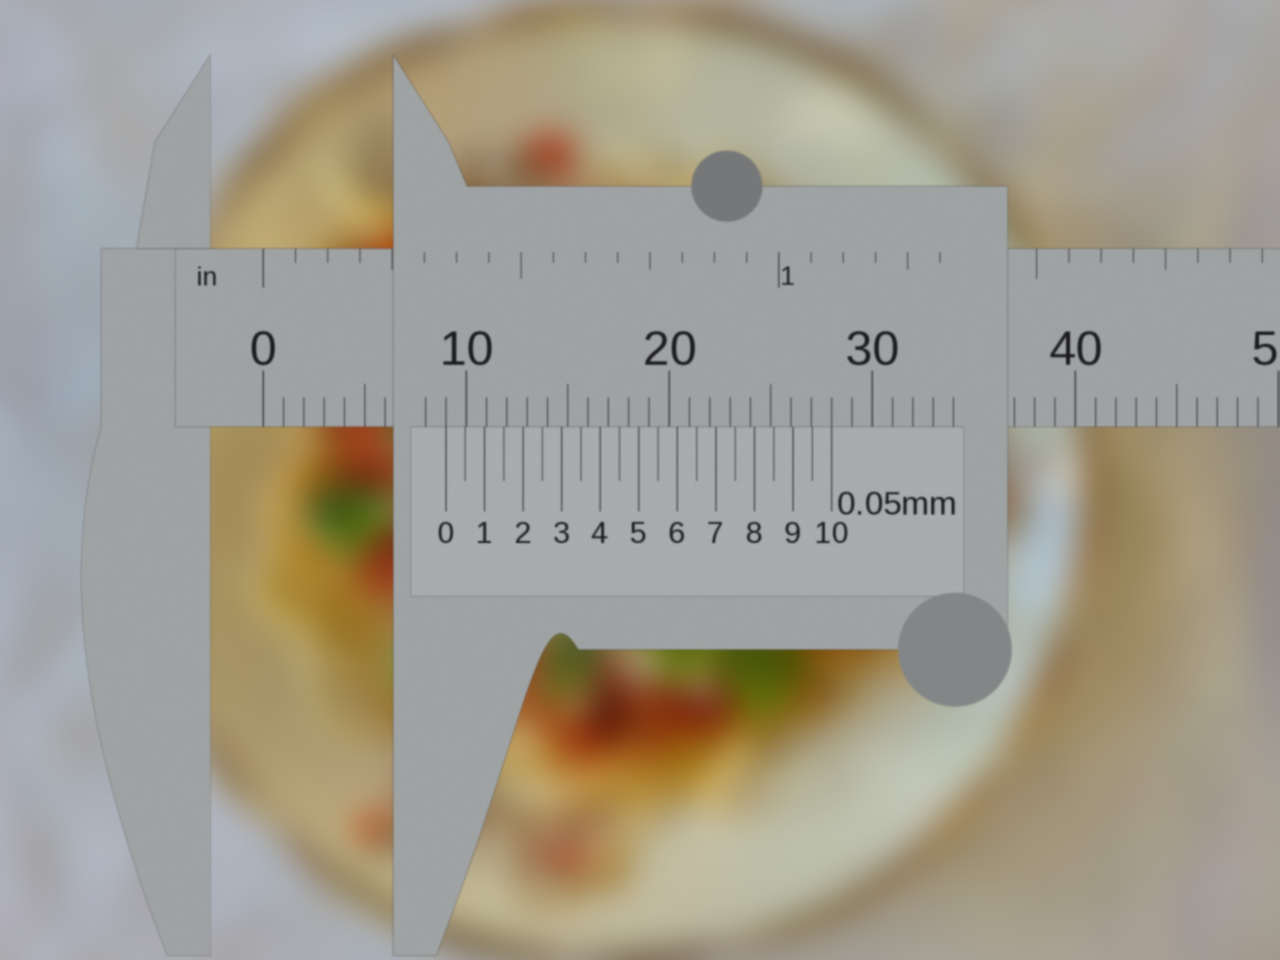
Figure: 9.0 mm
